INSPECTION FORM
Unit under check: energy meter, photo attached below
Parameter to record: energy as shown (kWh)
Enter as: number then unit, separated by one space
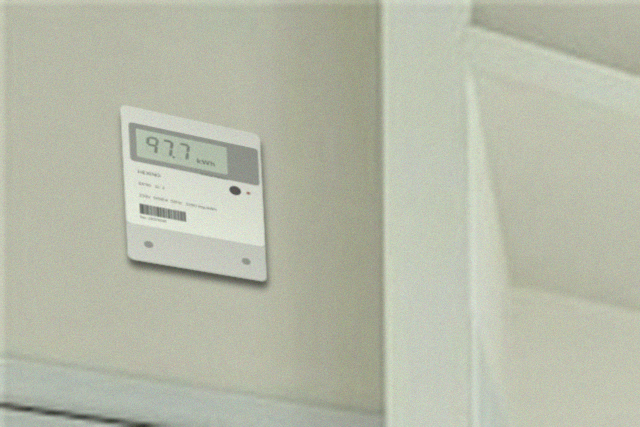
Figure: 97.7 kWh
